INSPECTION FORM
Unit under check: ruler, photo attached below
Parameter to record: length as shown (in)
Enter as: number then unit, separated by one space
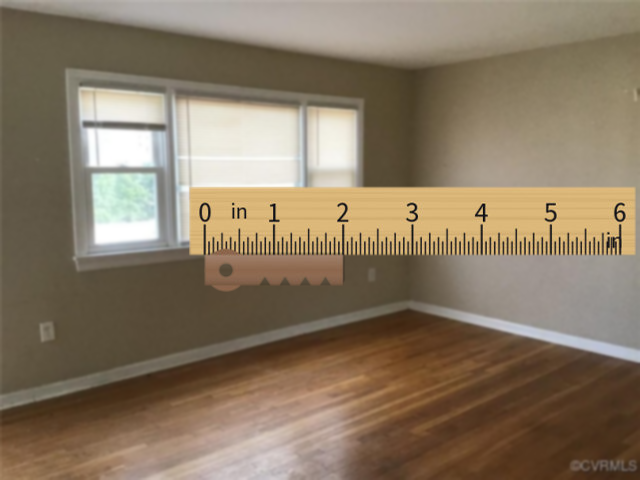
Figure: 2 in
